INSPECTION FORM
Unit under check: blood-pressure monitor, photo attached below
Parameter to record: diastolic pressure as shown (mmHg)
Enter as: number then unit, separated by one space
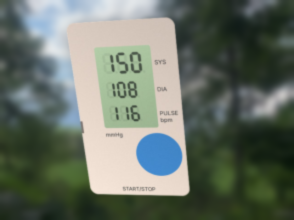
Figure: 108 mmHg
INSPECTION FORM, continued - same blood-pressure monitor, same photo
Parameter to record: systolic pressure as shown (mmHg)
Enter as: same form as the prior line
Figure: 150 mmHg
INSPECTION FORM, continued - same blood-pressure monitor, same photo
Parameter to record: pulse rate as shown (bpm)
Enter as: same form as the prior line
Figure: 116 bpm
